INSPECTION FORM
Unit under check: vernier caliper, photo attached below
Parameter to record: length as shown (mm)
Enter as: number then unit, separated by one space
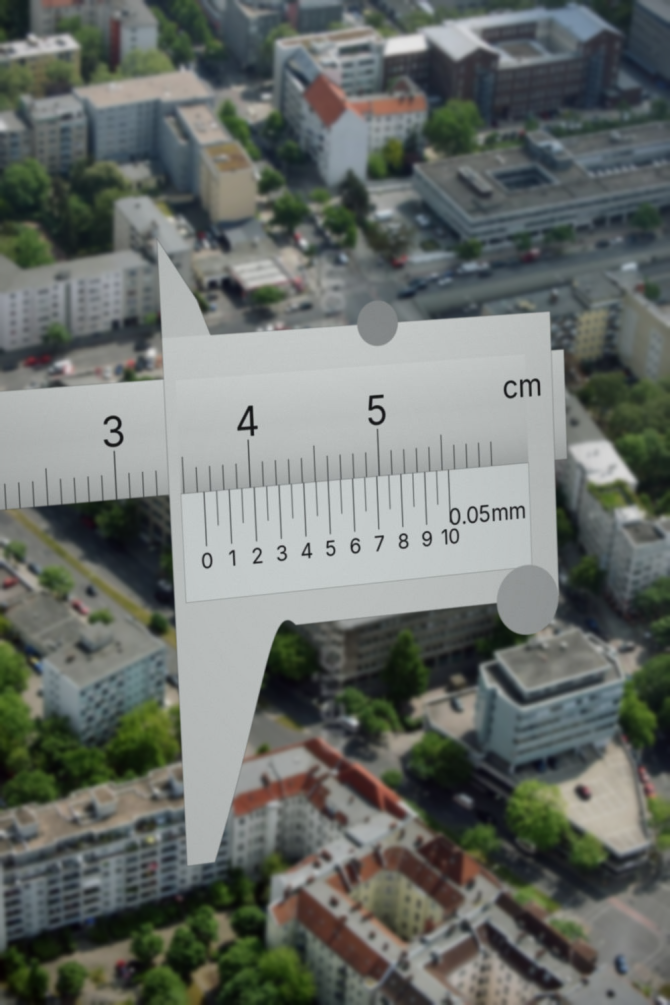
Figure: 36.5 mm
